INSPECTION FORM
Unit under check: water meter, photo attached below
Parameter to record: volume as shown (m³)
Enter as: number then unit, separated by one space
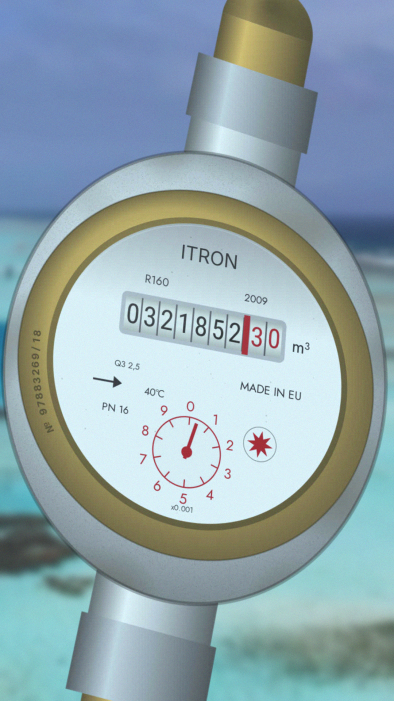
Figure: 321852.300 m³
